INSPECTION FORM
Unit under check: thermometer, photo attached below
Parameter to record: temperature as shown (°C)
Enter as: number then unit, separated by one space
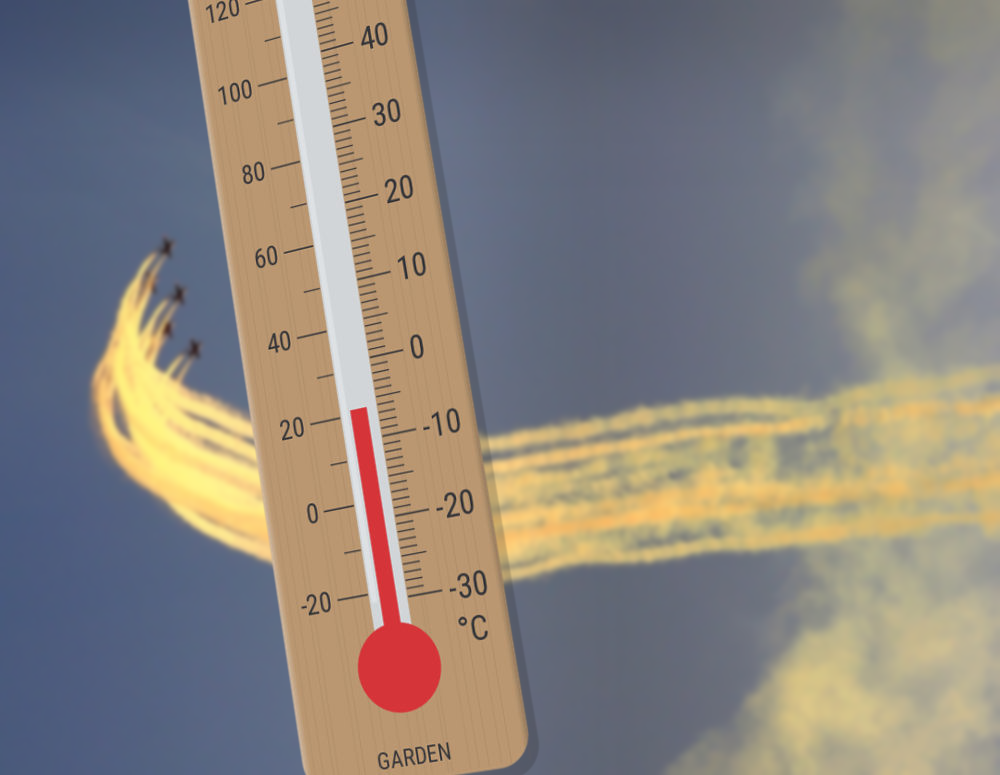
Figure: -6 °C
